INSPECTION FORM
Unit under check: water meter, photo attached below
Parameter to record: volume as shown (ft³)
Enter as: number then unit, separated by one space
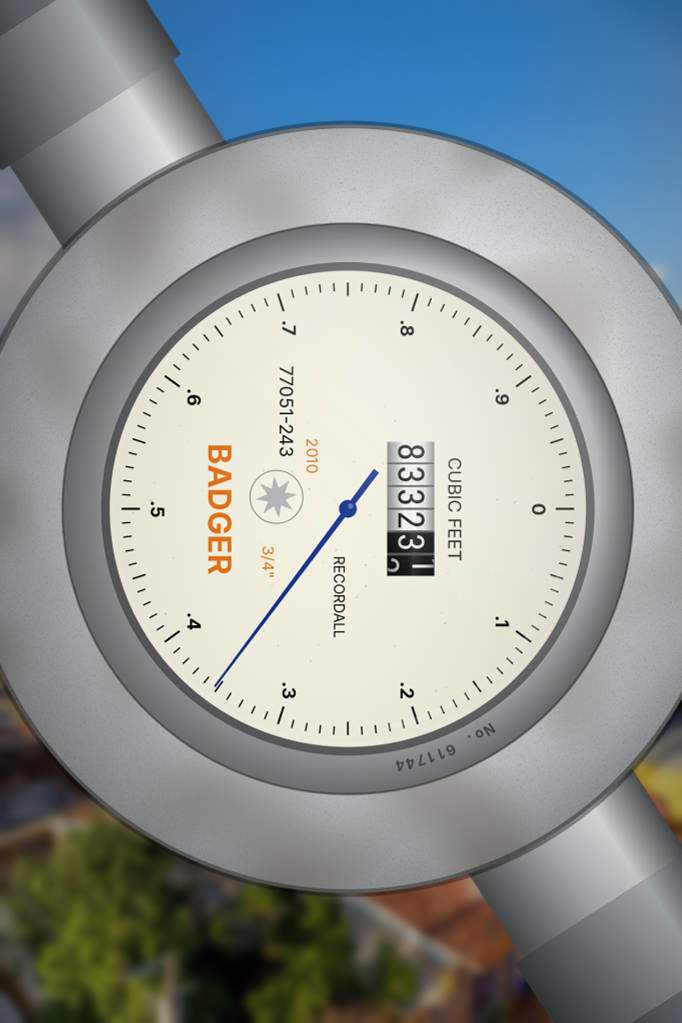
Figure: 833231.35 ft³
